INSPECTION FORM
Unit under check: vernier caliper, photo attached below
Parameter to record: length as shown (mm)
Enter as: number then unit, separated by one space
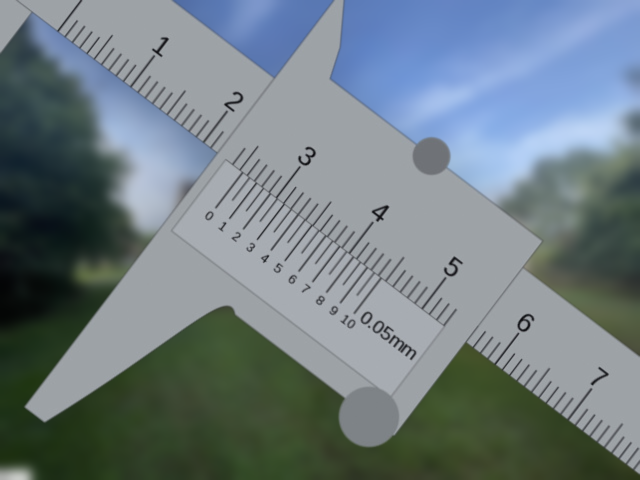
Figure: 25.4 mm
